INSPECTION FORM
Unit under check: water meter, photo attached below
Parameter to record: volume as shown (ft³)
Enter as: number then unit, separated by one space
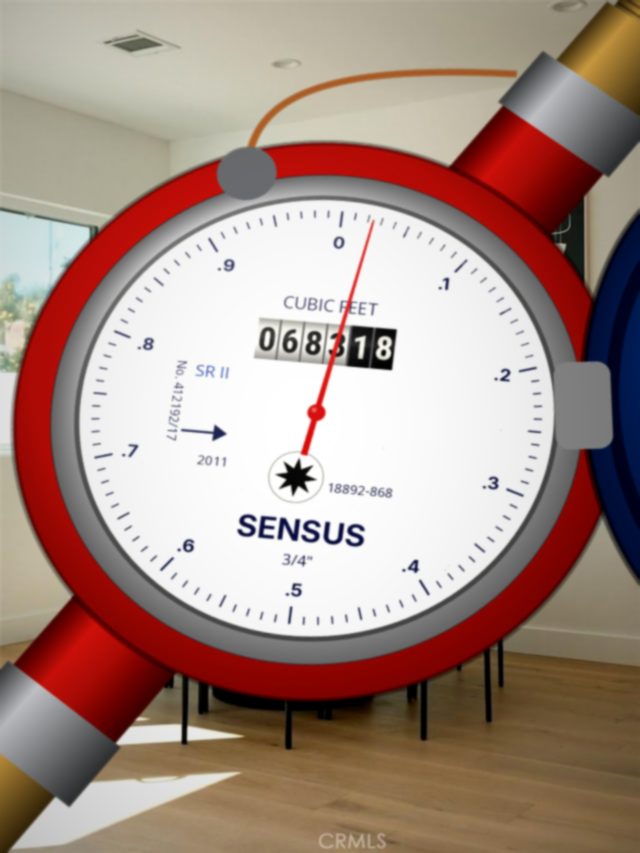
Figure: 68318.02 ft³
